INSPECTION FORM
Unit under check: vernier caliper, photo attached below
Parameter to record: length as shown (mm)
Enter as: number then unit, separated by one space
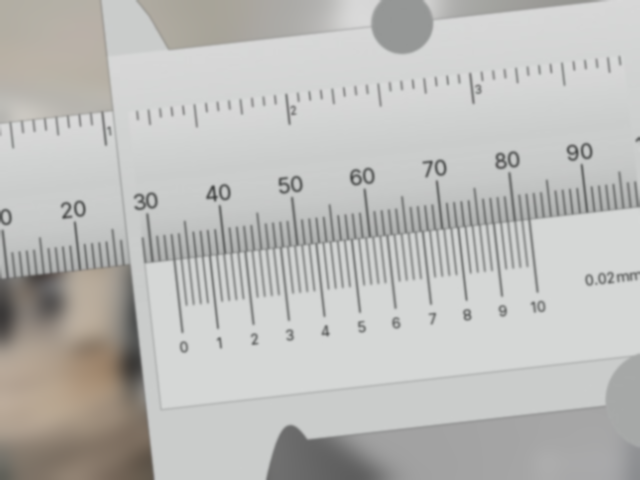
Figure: 33.0 mm
